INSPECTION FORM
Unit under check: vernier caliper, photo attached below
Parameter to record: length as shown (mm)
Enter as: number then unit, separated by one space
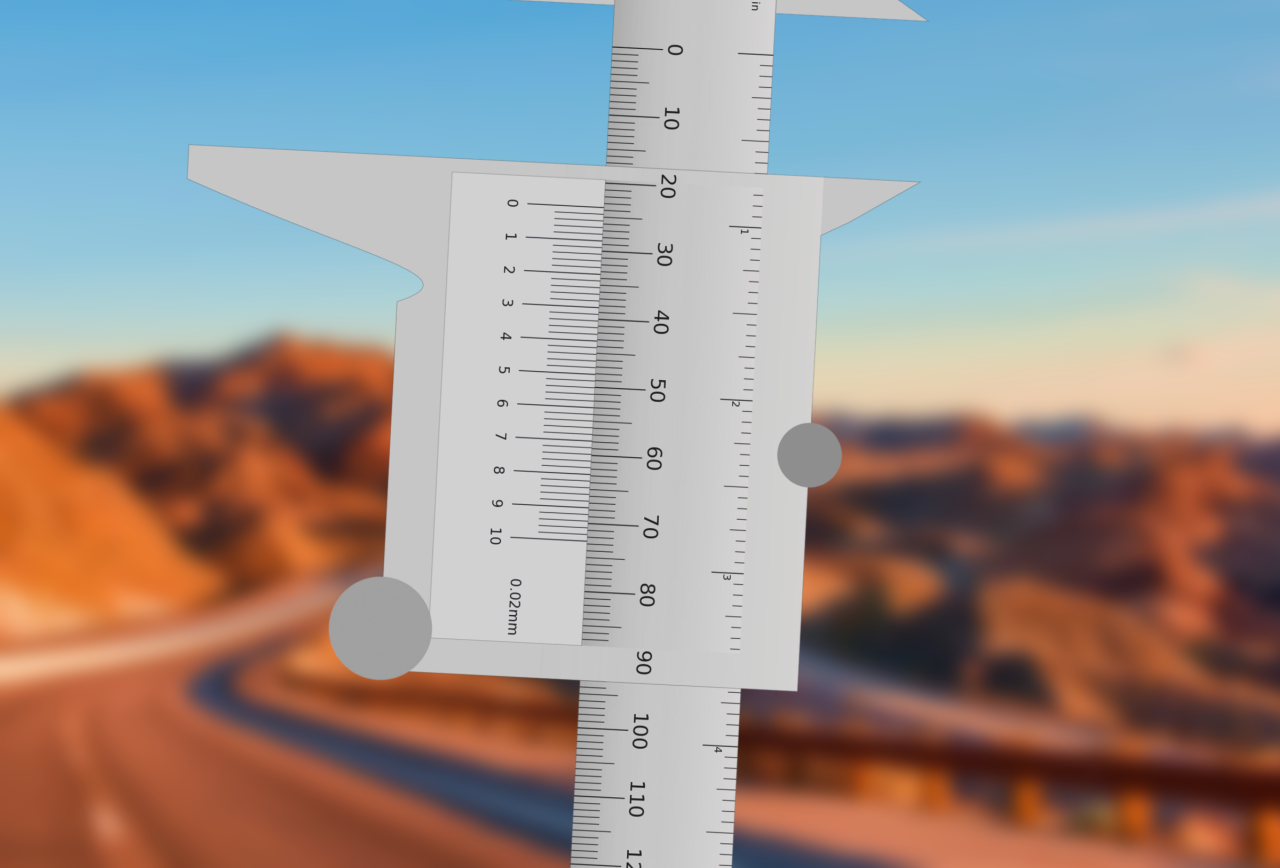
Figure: 23.6 mm
